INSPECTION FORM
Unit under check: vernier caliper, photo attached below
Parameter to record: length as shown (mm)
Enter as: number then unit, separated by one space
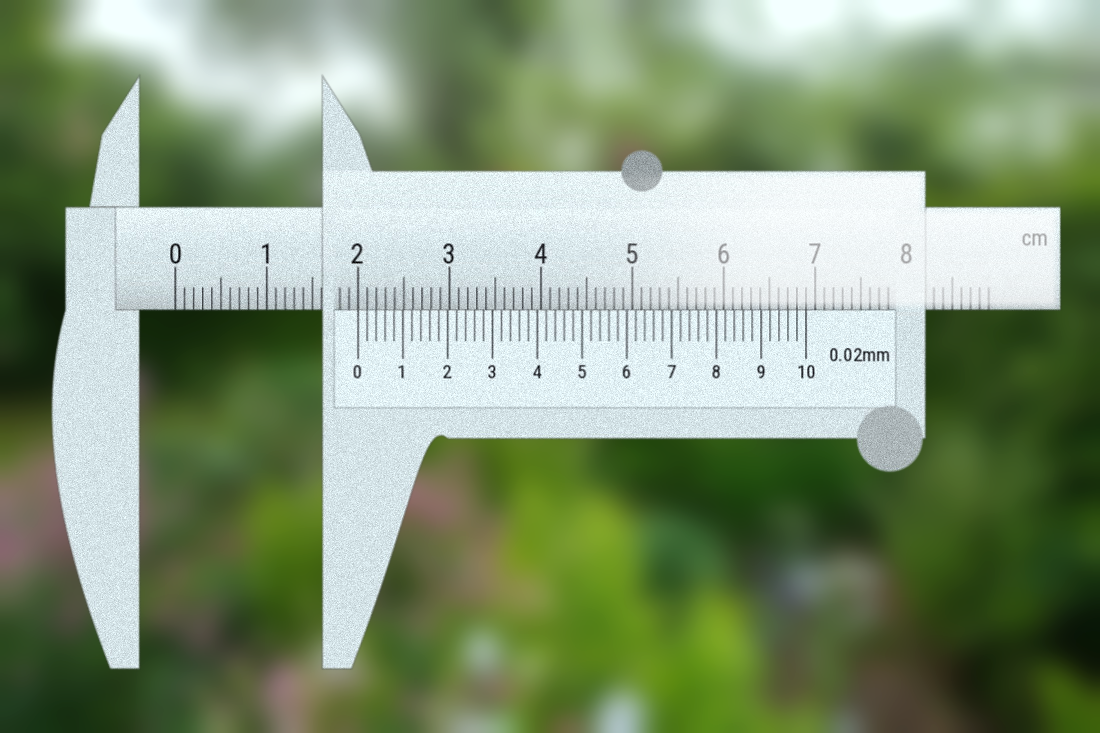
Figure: 20.0 mm
